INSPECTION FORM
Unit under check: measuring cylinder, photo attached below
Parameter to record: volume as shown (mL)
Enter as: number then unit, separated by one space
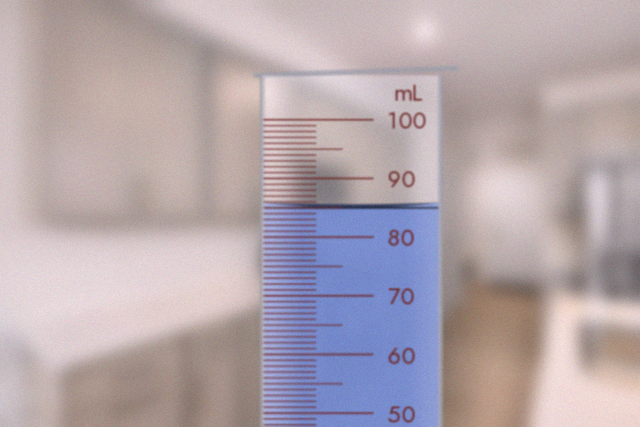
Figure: 85 mL
